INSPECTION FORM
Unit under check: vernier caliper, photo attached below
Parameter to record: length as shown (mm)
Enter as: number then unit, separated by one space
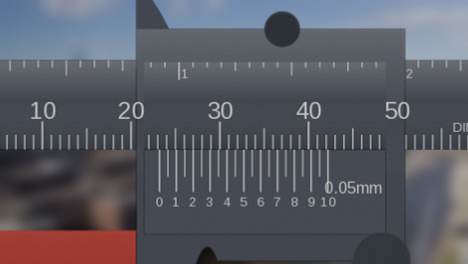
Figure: 23.2 mm
